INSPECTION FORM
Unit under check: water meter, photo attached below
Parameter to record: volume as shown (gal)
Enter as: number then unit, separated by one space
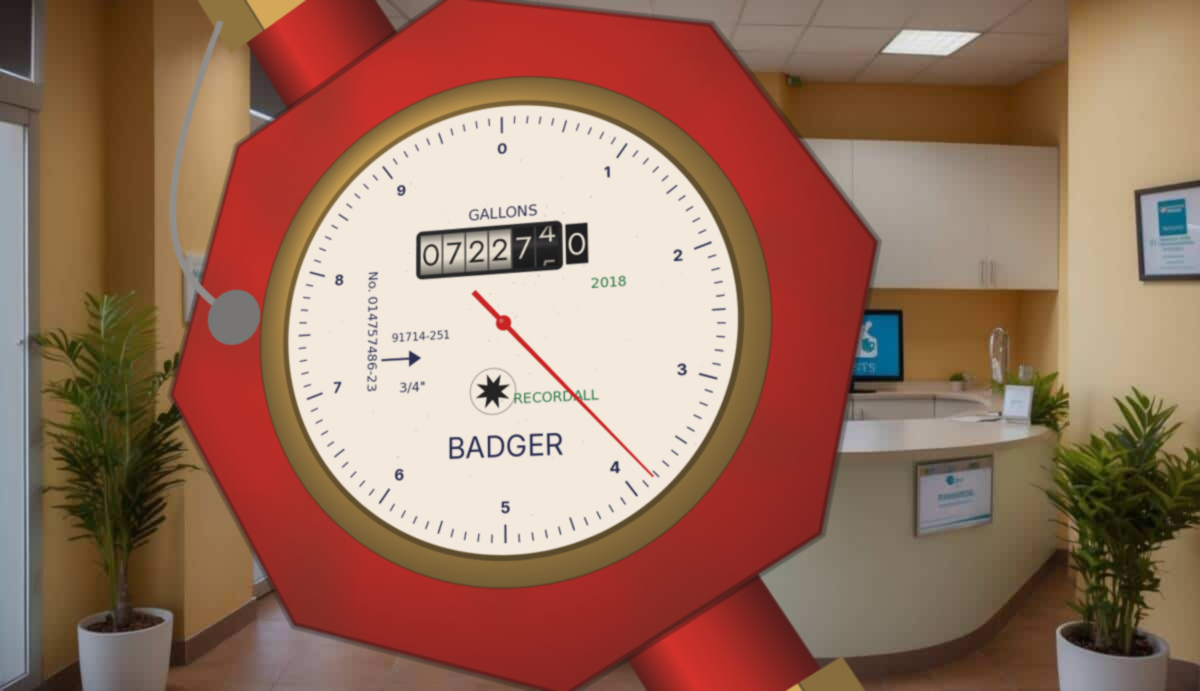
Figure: 722743.8 gal
